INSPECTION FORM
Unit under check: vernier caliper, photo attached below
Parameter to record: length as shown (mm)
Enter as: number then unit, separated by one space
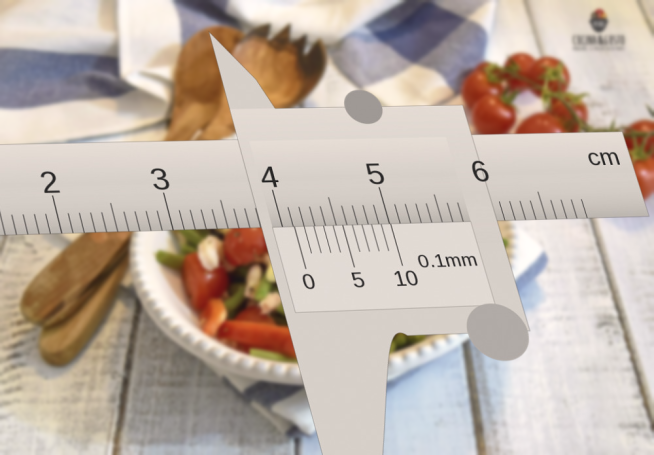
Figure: 41.1 mm
